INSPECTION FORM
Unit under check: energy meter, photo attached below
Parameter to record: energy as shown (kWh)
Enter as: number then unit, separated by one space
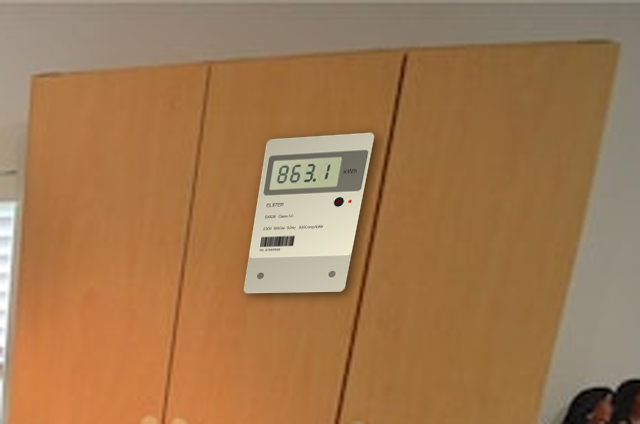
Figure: 863.1 kWh
